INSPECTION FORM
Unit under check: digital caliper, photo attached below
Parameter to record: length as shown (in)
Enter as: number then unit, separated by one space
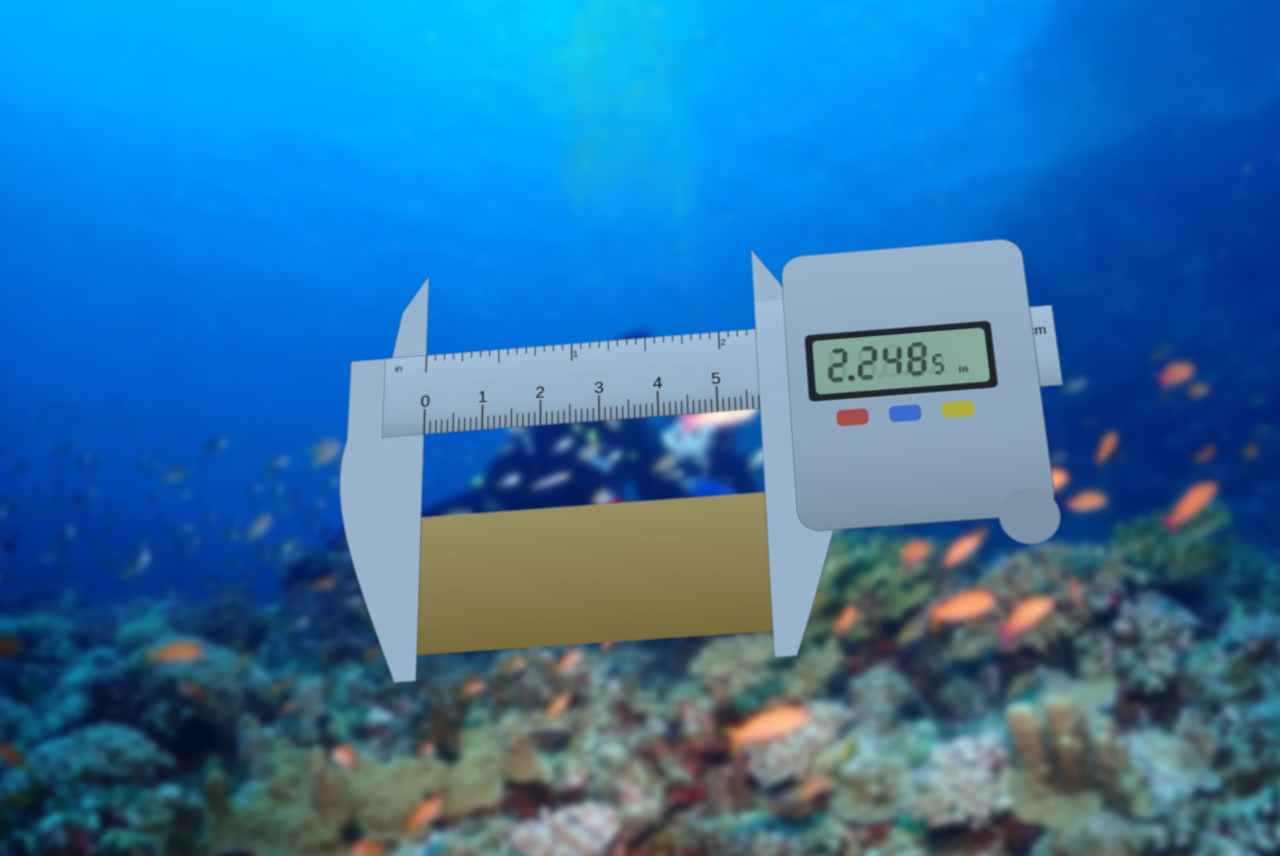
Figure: 2.2485 in
